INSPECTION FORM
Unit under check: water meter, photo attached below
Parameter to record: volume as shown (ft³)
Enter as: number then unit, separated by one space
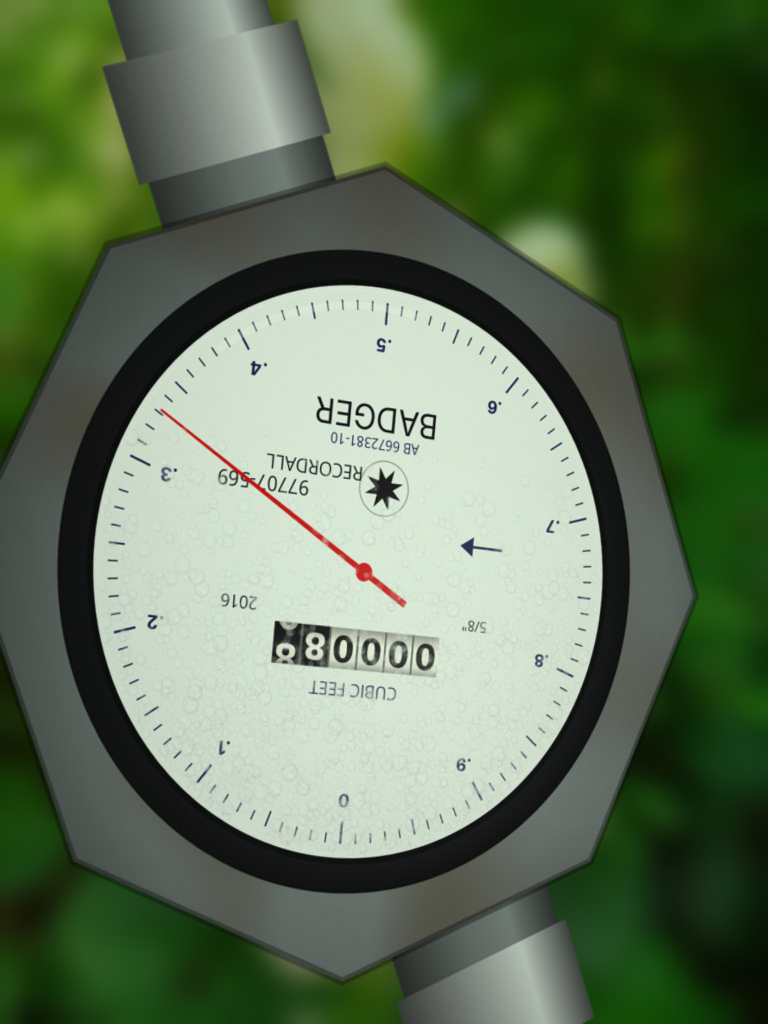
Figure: 88.33 ft³
